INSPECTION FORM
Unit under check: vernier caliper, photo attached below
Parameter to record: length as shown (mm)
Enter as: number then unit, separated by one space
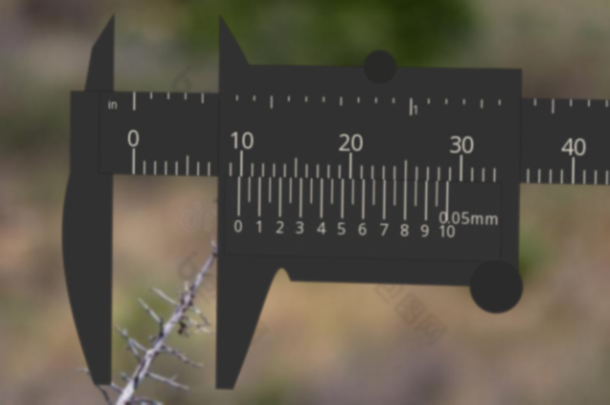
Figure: 9.8 mm
